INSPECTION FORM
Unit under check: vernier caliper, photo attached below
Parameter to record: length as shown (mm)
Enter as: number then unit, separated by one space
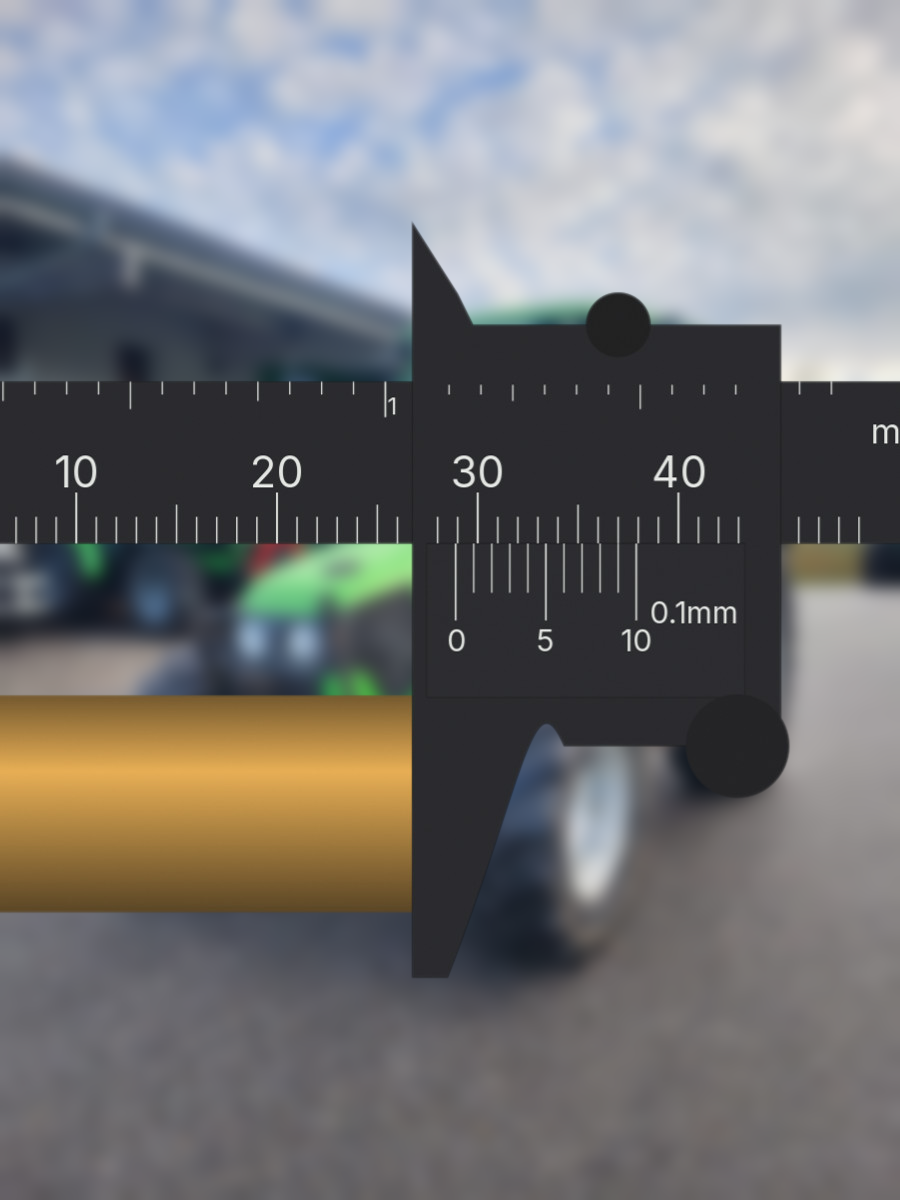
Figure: 28.9 mm
